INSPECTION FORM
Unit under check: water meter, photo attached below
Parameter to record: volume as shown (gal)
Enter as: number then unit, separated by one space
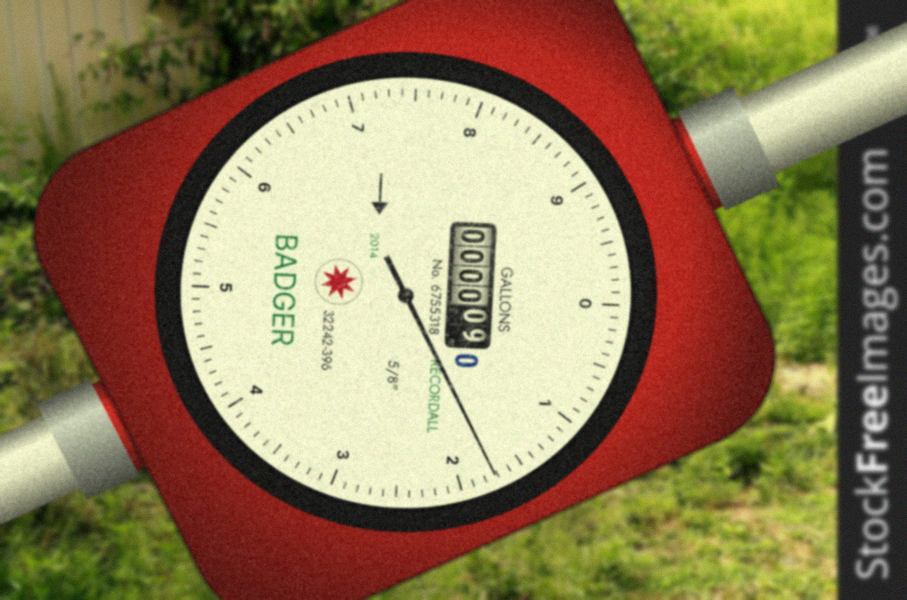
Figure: 91.7 gal
